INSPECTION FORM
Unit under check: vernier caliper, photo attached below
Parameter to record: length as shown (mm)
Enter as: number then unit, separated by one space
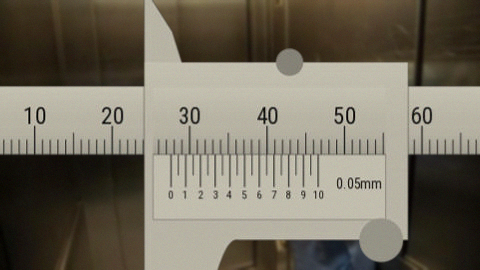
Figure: 27.6 mm
